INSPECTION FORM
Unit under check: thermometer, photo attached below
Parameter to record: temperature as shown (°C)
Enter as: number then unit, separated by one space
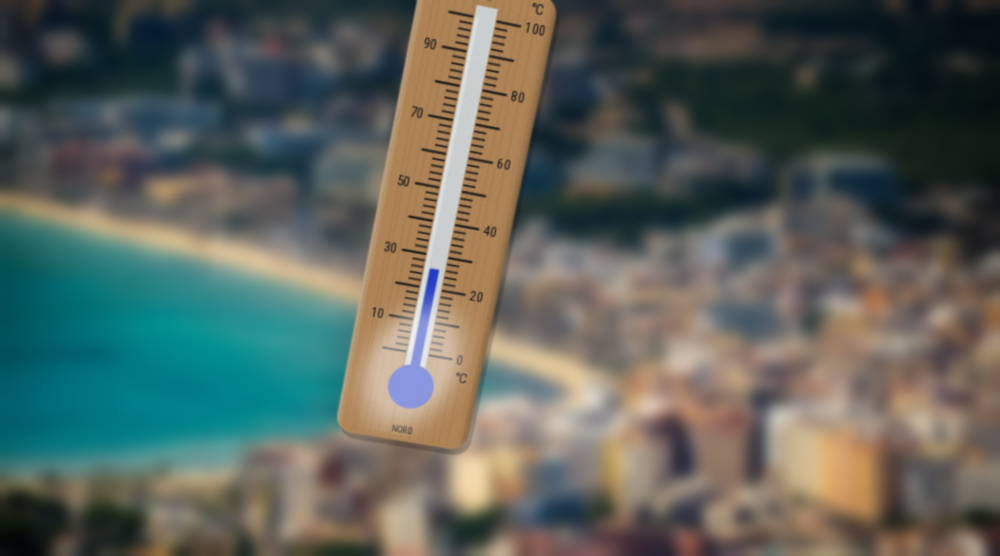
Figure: 26 °C
